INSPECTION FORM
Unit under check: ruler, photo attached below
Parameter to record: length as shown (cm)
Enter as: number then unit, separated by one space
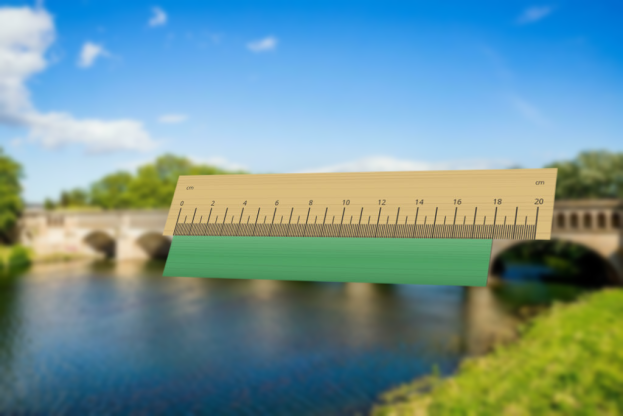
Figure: 18 cm
